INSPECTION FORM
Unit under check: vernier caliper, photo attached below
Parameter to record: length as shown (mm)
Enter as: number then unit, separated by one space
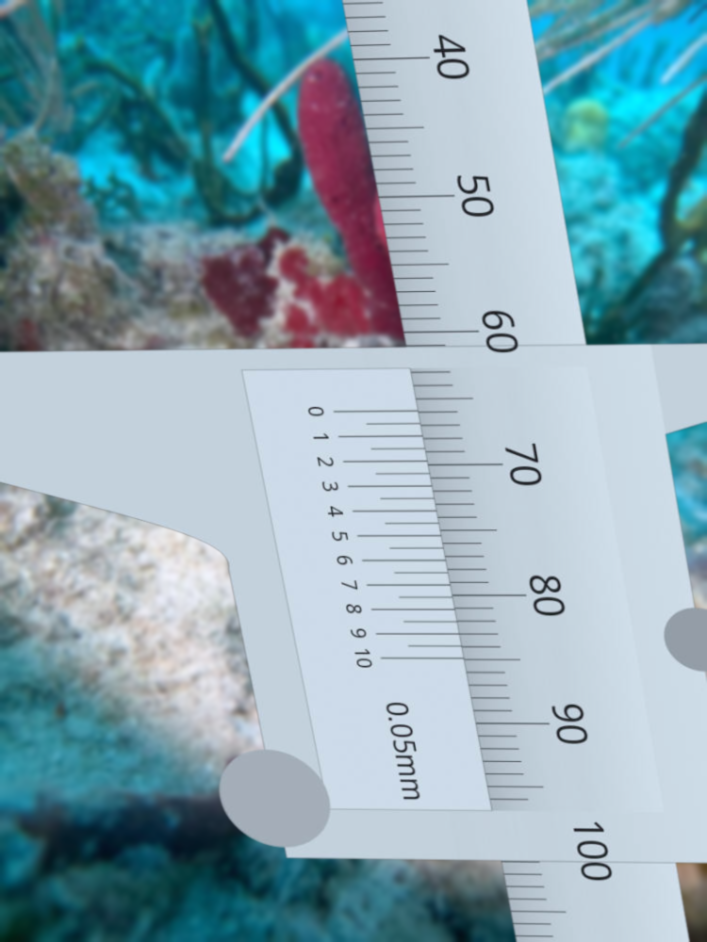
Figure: 65.9 mm
